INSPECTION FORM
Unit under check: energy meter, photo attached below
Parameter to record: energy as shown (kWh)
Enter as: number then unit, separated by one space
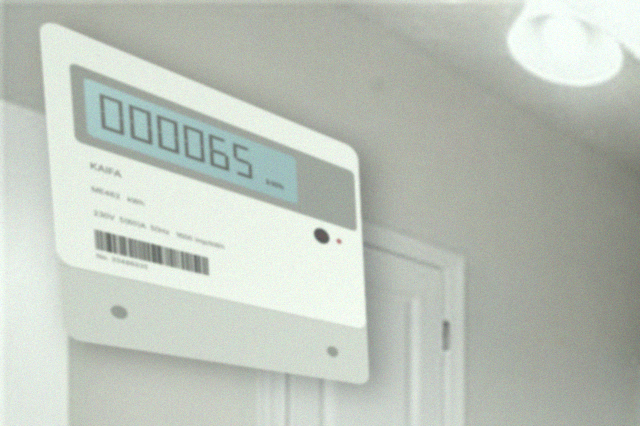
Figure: 65 kWh
